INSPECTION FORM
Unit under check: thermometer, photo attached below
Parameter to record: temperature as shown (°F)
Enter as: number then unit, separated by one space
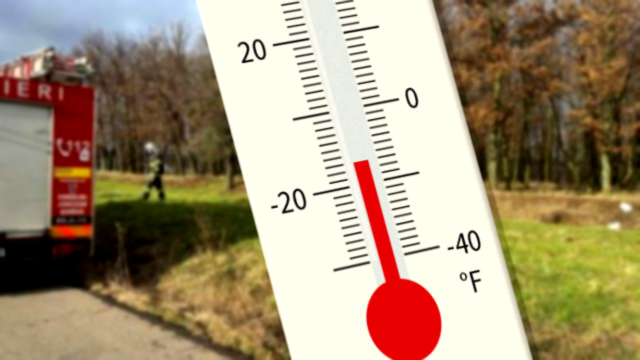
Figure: -14 °F
